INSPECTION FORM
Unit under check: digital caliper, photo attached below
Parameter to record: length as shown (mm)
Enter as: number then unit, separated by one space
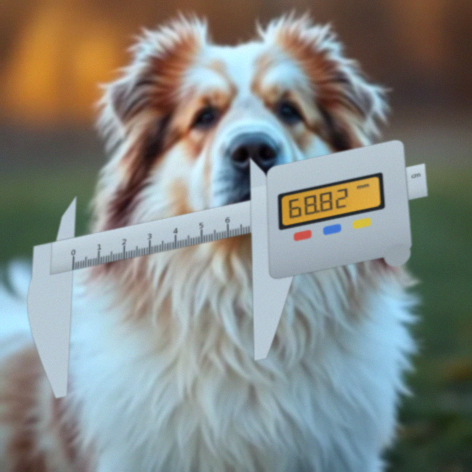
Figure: 68.82 mm
